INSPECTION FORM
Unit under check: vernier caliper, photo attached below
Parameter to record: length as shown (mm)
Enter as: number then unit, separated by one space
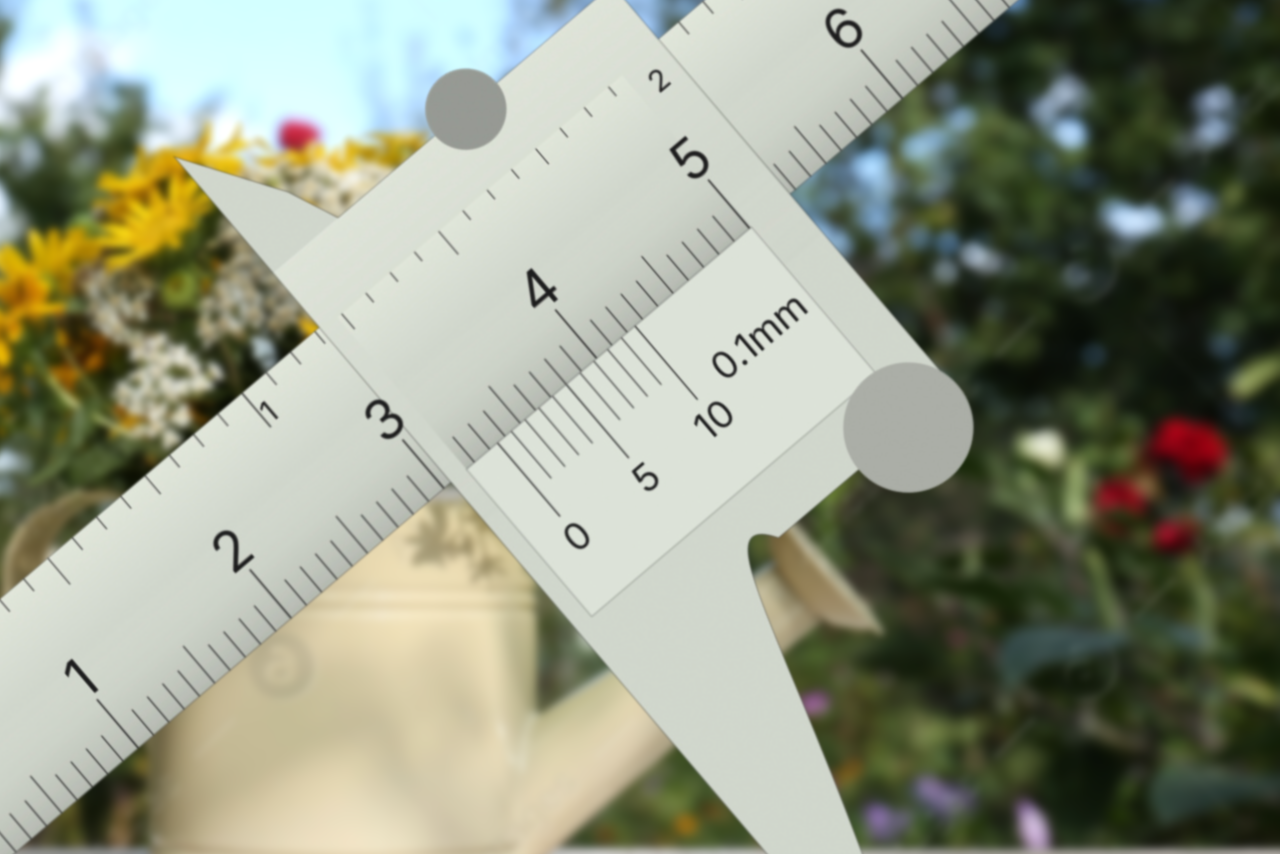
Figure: 33.5 mm
